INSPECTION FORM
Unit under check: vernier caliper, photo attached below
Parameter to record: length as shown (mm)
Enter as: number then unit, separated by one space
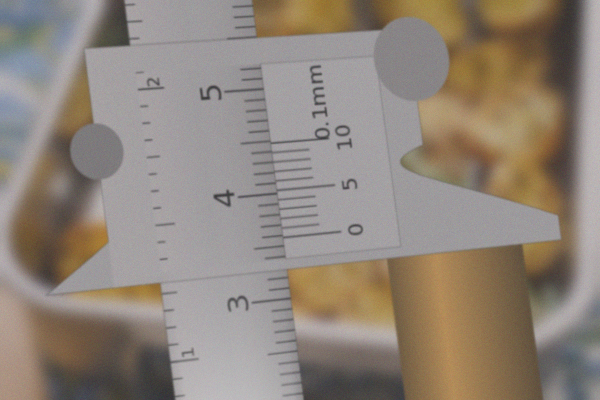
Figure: 35.8 mm
